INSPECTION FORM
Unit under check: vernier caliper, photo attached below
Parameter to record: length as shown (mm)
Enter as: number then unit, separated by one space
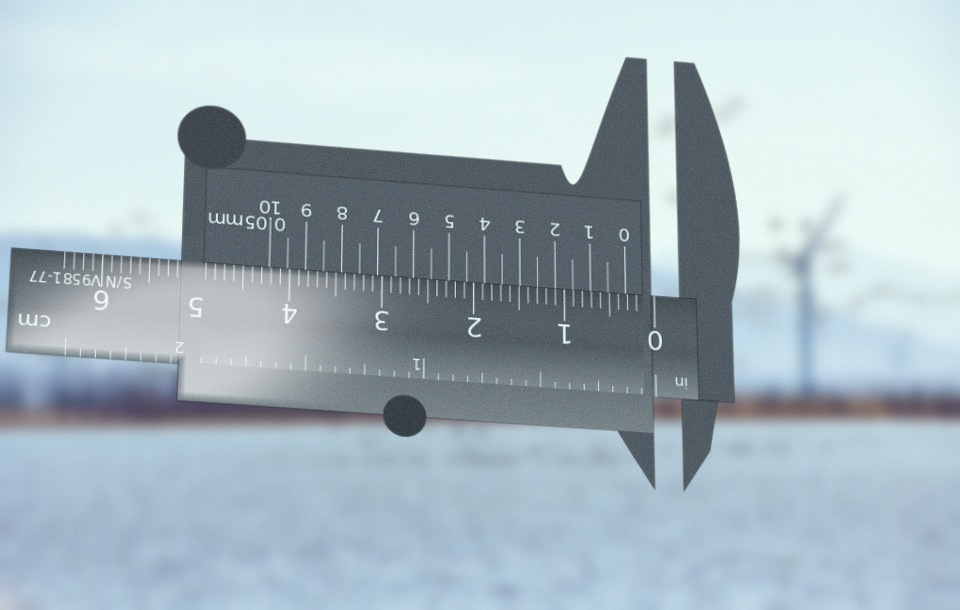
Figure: 3.2 mm
